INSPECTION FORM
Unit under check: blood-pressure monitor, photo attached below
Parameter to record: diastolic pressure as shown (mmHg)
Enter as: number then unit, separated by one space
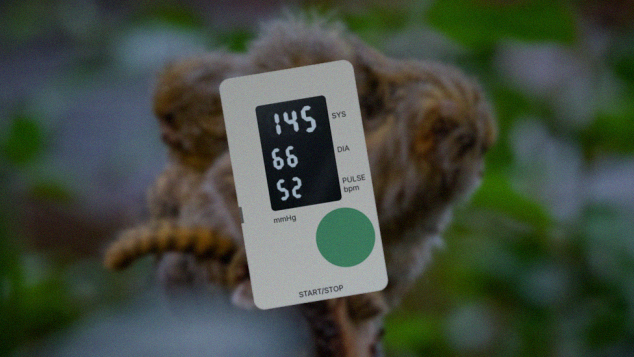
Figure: 66 mmHg
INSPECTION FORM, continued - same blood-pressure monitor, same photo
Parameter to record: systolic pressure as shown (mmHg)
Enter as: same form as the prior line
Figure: 145 mmHg
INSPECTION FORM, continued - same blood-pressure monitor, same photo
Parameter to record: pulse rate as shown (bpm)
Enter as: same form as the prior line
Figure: 52 bpm
